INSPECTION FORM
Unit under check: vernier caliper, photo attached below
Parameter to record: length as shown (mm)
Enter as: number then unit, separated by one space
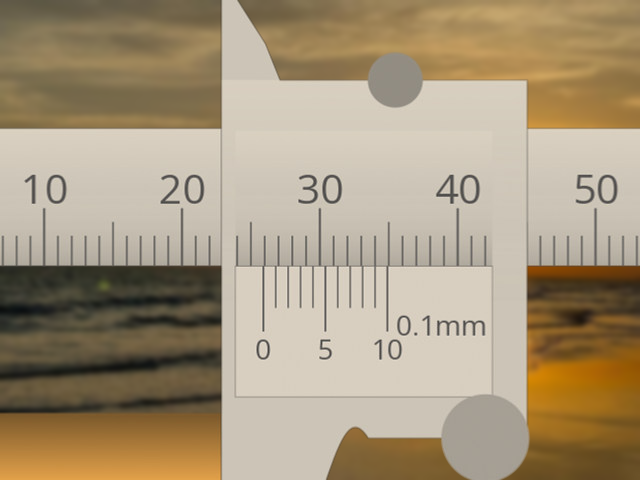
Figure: 25.9 mm
